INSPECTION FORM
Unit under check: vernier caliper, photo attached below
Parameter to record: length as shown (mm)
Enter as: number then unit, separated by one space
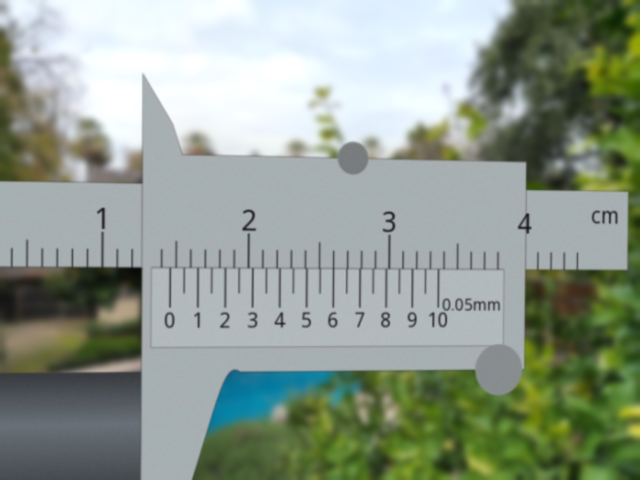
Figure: 14.6 mm
